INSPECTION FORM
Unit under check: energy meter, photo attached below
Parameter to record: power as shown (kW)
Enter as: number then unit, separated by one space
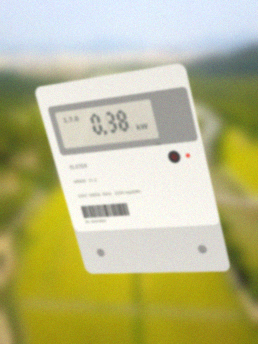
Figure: 0.38 kW
